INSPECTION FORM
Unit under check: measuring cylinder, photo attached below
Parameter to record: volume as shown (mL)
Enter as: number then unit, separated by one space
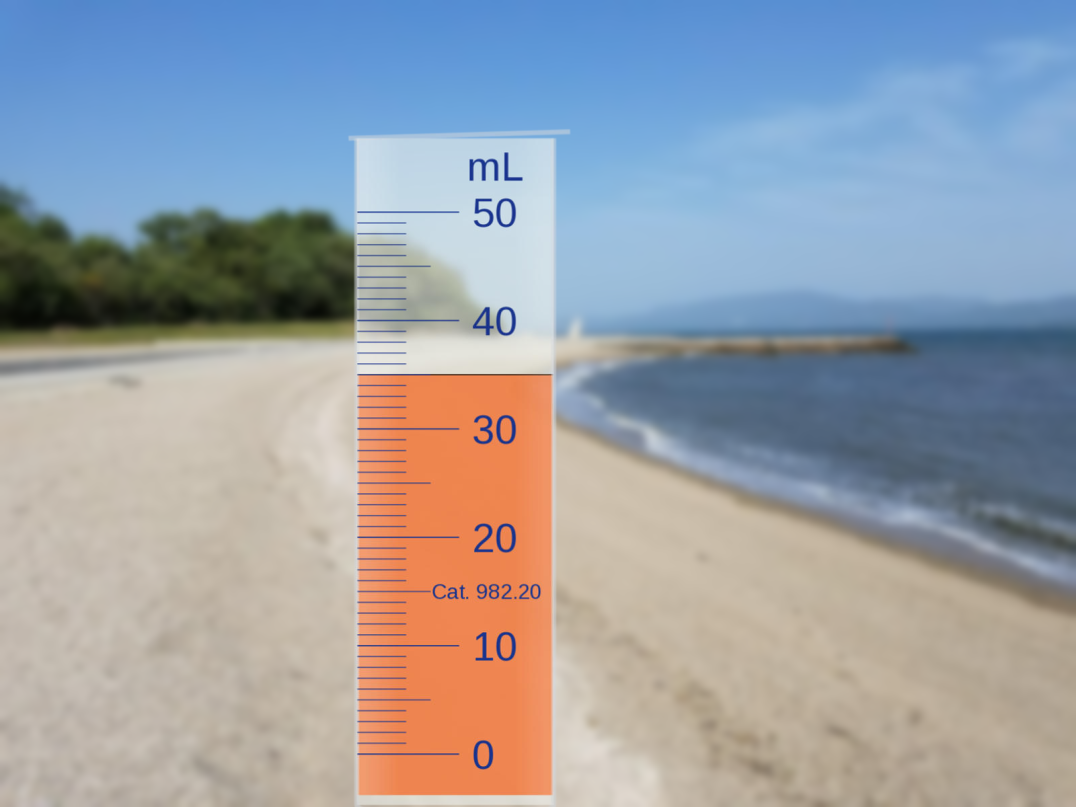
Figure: 35 mL
